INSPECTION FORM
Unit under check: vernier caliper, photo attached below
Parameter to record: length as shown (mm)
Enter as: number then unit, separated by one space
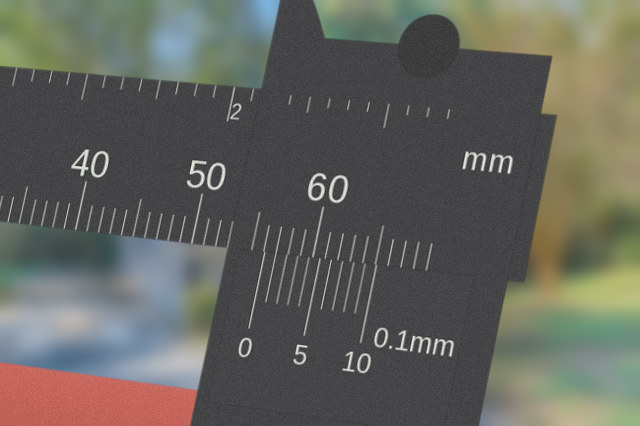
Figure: 56.1 mm
